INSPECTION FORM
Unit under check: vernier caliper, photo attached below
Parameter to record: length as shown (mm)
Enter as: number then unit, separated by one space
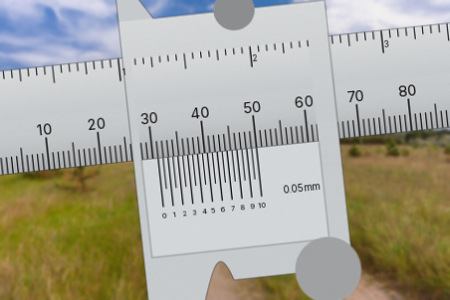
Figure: 31.0 mm
